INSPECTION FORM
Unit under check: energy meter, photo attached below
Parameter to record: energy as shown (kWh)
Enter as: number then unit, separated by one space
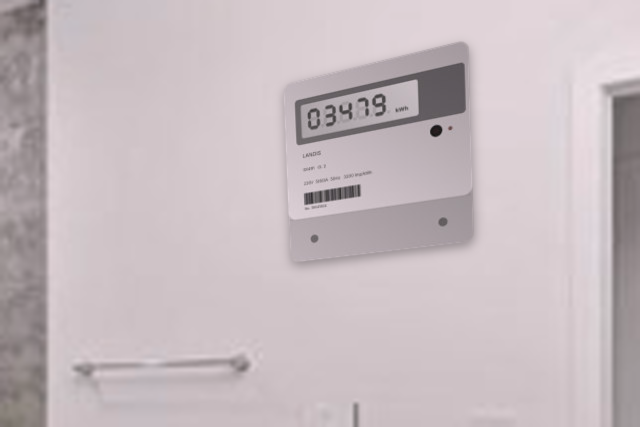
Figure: 3479 kWh
